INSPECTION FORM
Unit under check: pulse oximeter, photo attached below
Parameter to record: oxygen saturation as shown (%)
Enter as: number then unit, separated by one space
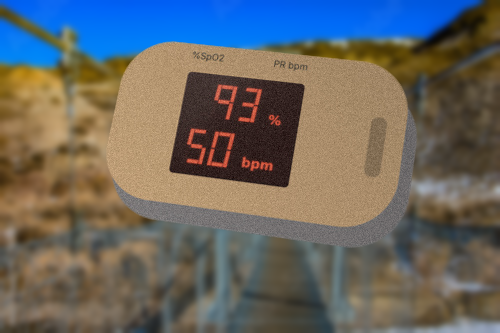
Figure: 93 %
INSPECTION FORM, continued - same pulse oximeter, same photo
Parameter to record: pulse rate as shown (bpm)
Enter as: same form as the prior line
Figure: 50 bpm
